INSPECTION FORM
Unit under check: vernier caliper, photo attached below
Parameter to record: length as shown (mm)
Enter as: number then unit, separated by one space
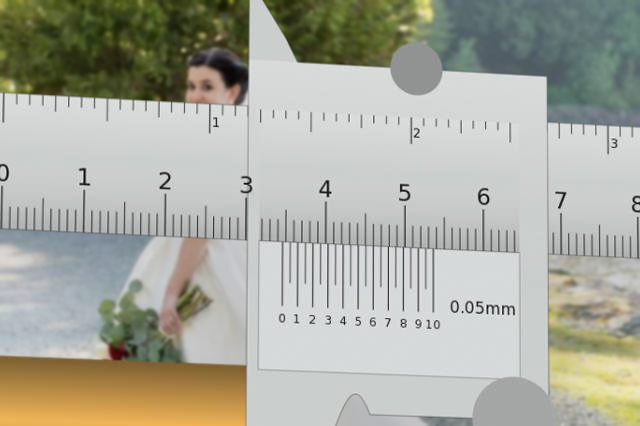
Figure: 34.6 mm
